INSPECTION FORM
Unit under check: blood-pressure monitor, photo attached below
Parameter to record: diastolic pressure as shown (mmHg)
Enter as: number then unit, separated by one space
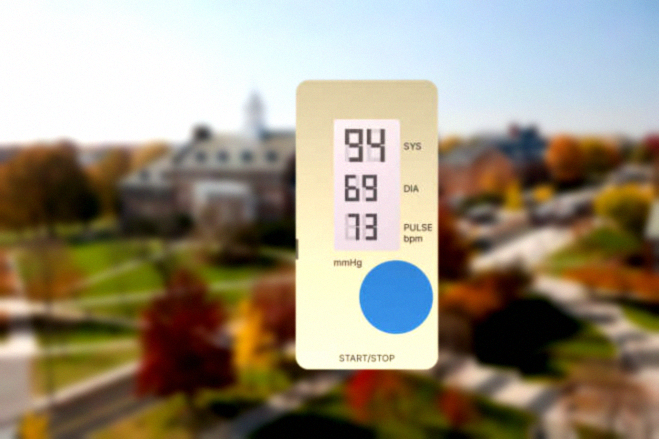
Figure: 69 mmHg
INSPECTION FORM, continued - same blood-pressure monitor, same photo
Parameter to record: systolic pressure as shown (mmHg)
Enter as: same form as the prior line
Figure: 94 mmHg
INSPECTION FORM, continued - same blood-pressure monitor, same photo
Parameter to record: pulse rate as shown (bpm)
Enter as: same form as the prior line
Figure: 73 bpm
